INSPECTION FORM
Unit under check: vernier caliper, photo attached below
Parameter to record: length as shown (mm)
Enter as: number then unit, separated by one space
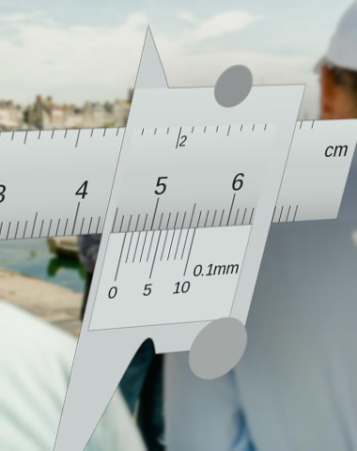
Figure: 46.8 mm
